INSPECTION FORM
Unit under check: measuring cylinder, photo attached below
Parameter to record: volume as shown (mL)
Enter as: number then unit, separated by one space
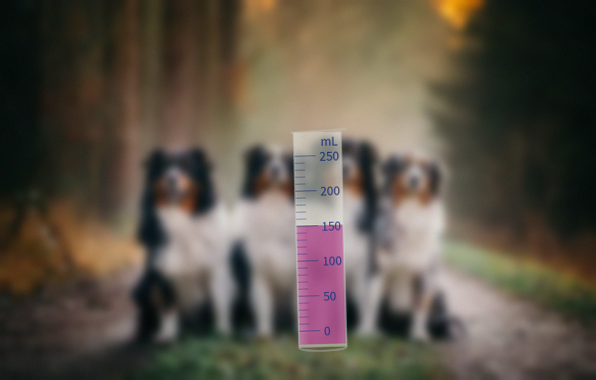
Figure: 150 mL
